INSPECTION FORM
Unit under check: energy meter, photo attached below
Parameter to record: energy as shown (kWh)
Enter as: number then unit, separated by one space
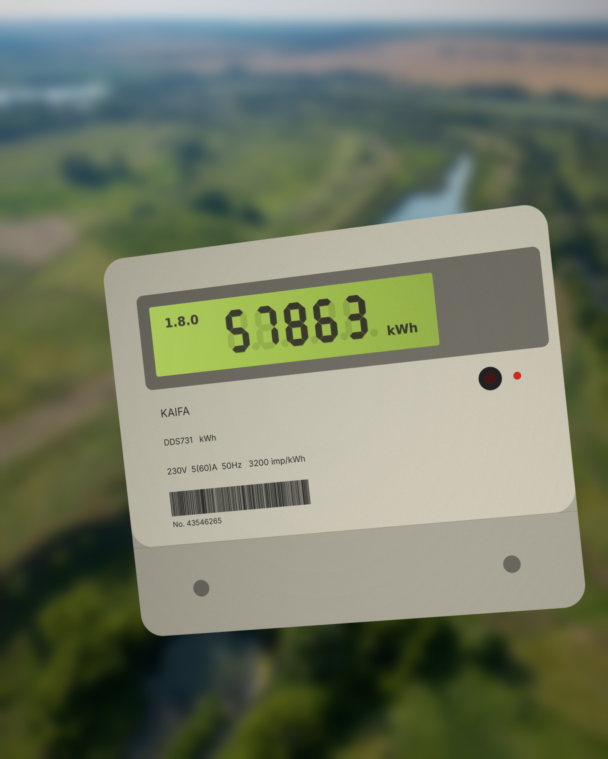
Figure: 57863 kWh
